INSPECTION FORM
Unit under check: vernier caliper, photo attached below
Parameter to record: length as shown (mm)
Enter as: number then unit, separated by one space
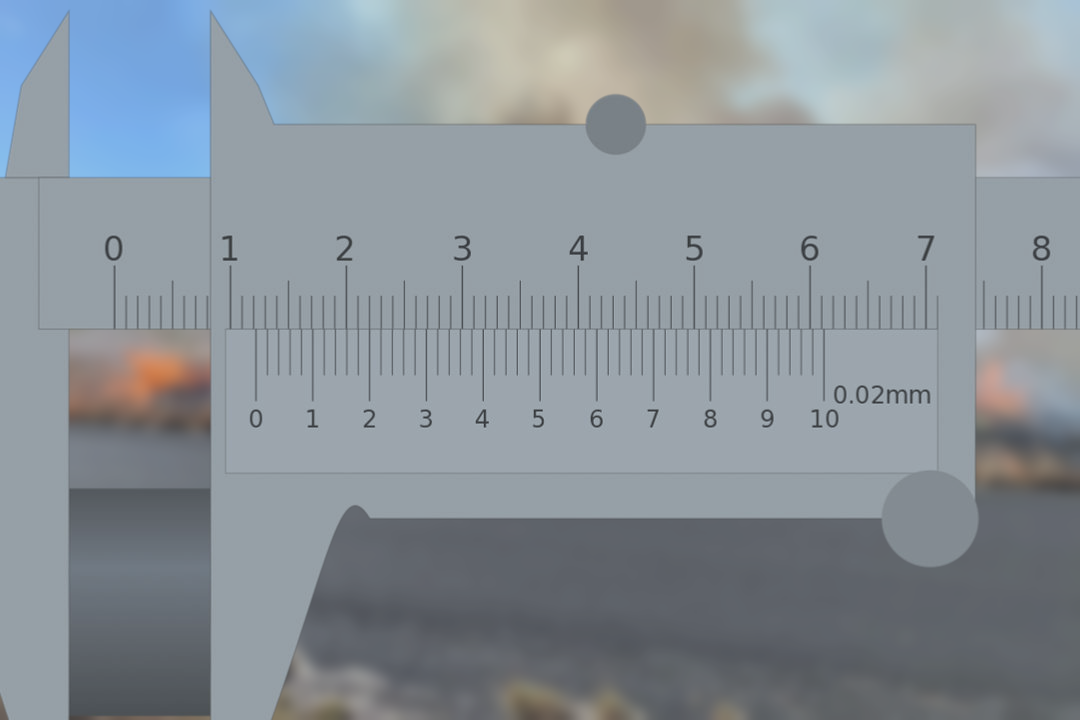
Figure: 12.2 mm
